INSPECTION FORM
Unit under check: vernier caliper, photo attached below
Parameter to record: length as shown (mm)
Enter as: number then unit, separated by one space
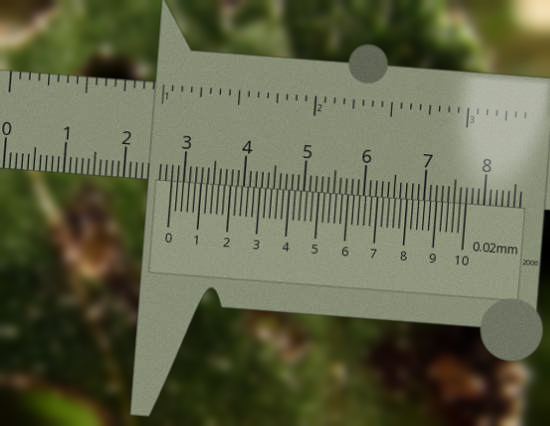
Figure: 28.0 mm
